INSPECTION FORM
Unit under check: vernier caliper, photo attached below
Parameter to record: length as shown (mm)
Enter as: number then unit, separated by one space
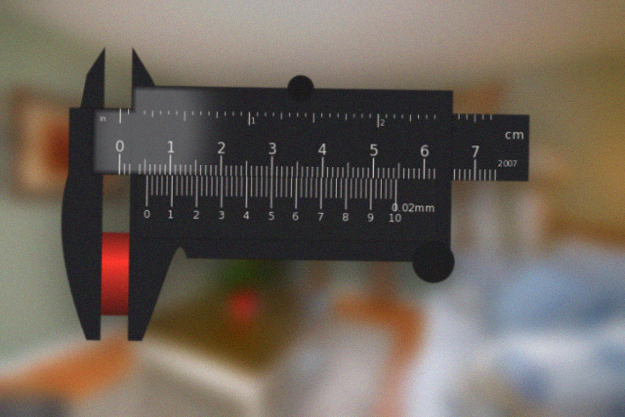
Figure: 5.5 mm
